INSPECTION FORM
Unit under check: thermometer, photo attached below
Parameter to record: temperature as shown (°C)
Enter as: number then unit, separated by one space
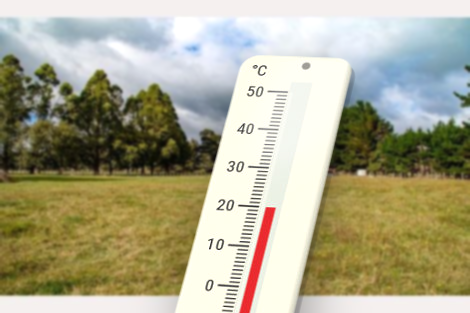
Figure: 20 °C
